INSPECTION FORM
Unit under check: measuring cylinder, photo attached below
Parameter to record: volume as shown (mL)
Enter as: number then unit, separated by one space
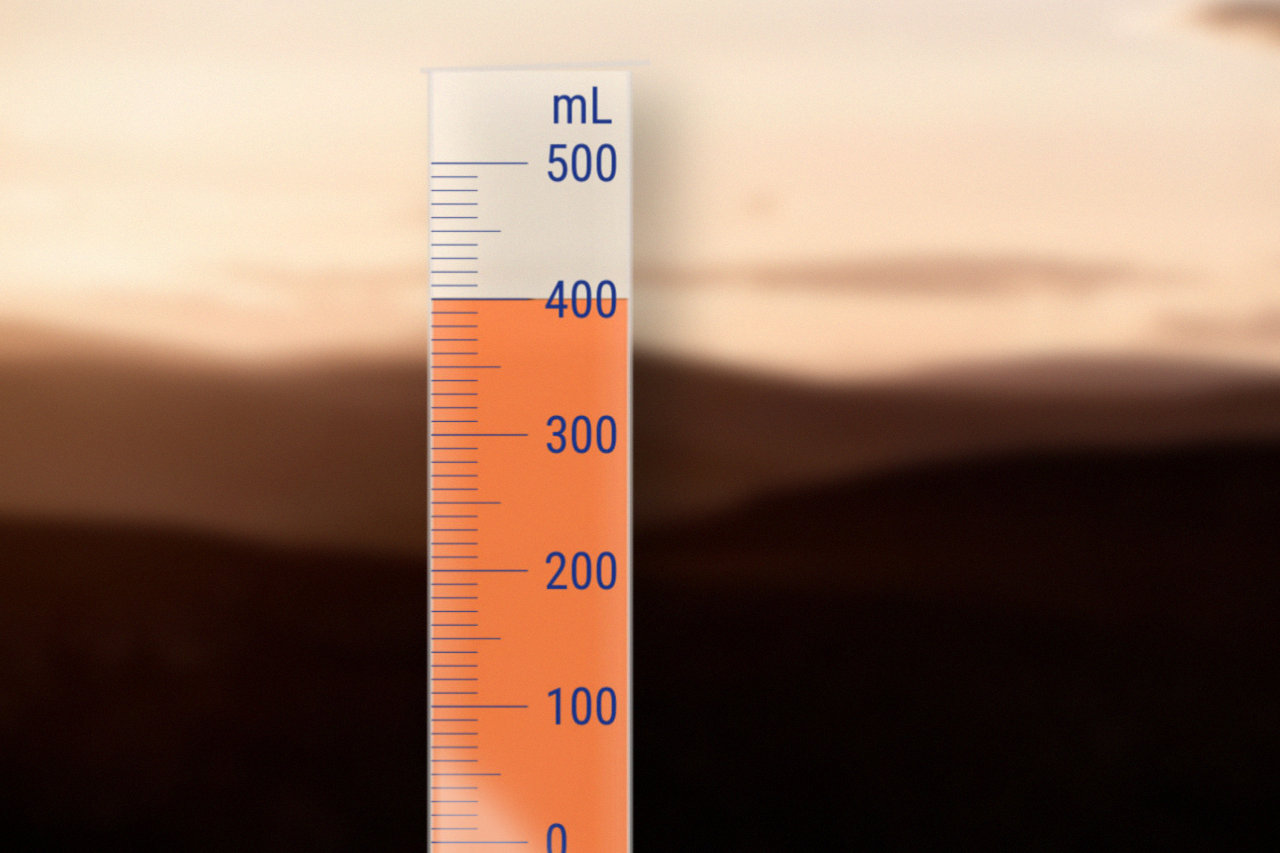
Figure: 400 mL
